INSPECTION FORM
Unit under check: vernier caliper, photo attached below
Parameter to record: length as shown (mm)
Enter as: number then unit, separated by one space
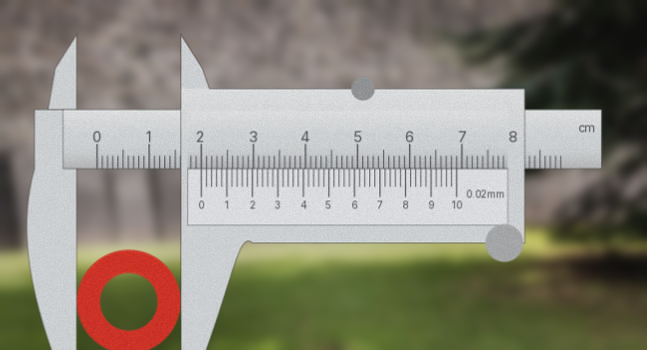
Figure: 20.0 mm
